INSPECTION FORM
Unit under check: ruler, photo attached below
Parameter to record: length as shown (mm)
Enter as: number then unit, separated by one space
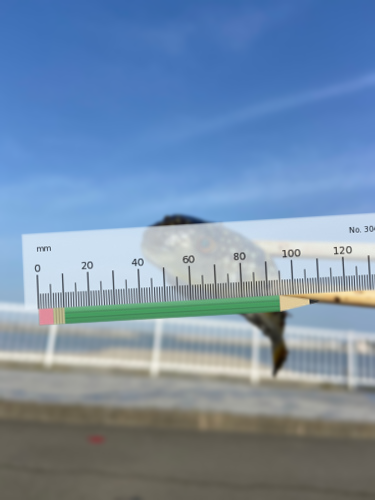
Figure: 110 mm
